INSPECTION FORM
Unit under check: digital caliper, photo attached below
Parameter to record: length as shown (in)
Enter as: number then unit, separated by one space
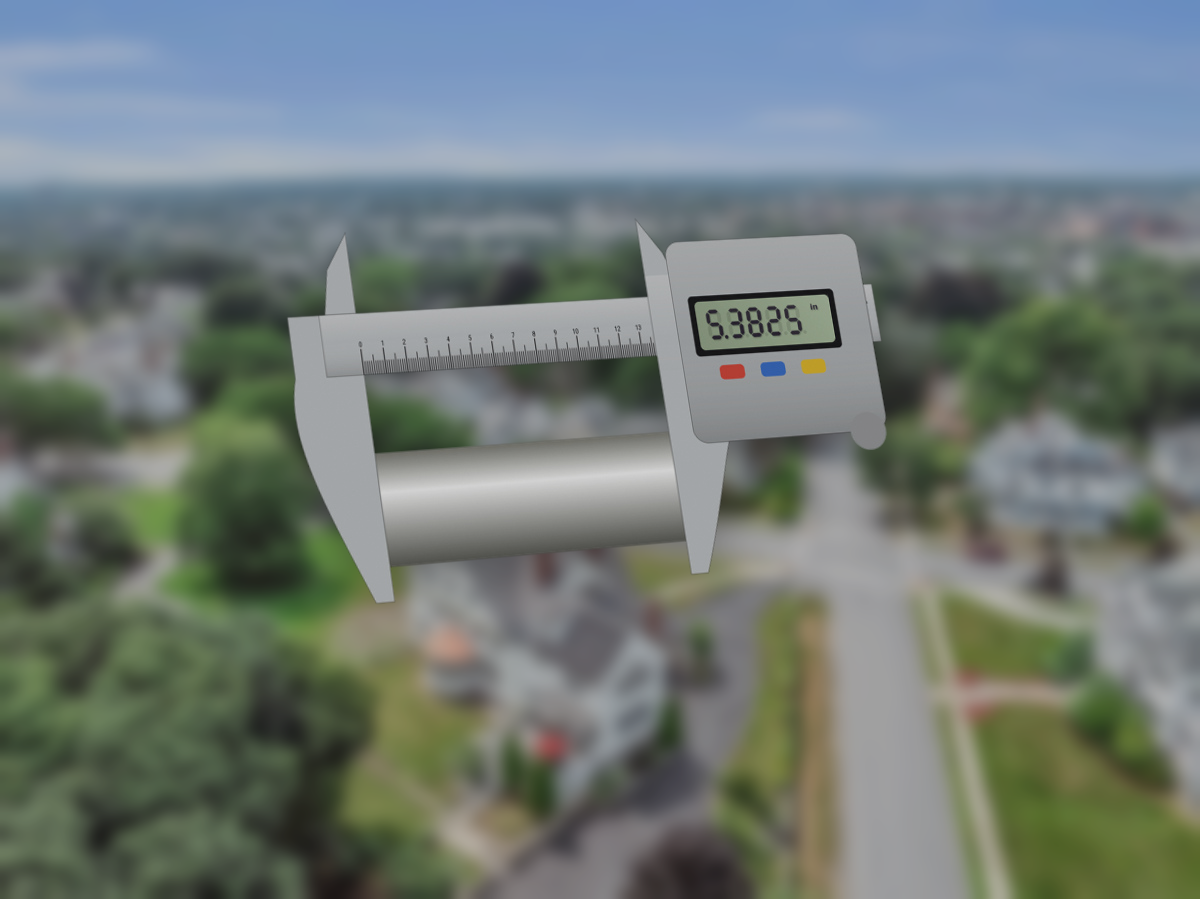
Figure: 5.3825 in
